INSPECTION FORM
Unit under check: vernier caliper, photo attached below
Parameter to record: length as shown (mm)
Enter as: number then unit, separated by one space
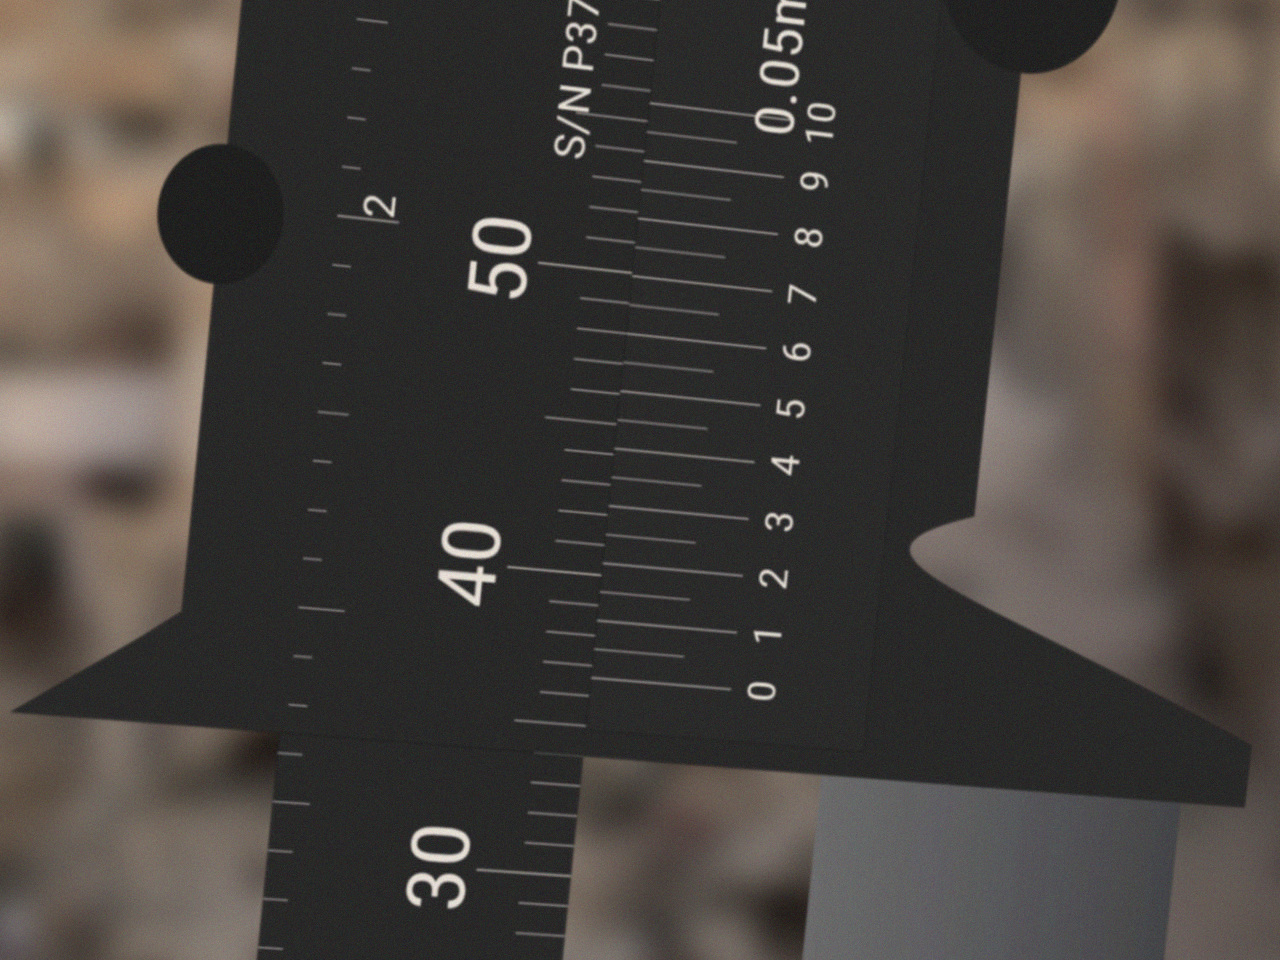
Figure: 36.60 mm
